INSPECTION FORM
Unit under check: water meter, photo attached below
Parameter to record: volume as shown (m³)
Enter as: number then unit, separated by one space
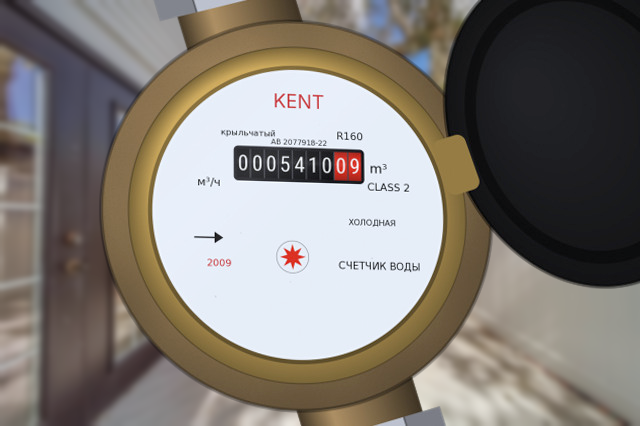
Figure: 5410.09 m³
